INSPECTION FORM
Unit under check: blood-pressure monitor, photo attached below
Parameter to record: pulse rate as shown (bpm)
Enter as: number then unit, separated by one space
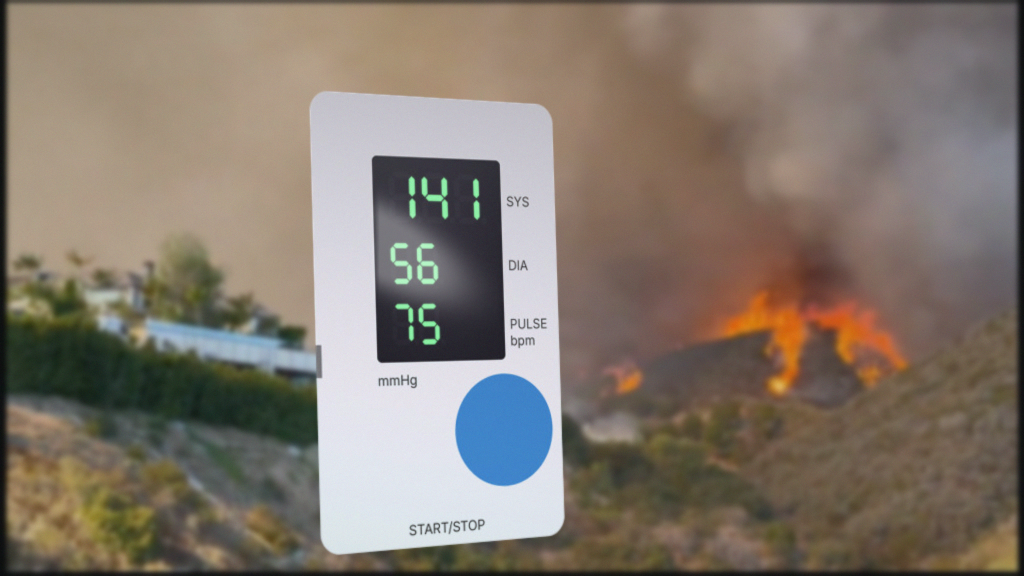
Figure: 75 bpm
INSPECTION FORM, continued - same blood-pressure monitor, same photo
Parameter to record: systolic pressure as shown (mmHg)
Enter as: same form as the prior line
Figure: 141 mmHg
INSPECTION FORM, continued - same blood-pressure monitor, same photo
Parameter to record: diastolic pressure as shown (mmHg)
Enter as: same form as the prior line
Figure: 56 mmHg
